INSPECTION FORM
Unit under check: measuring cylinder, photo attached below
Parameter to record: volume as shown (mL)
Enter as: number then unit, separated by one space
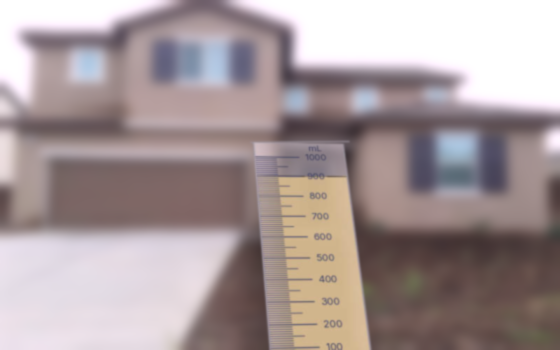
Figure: 900 mL
